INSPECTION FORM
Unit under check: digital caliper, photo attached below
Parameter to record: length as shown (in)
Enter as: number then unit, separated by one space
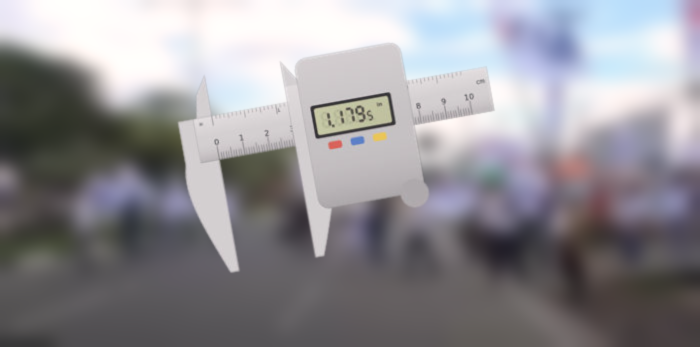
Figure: 1.1795 in
